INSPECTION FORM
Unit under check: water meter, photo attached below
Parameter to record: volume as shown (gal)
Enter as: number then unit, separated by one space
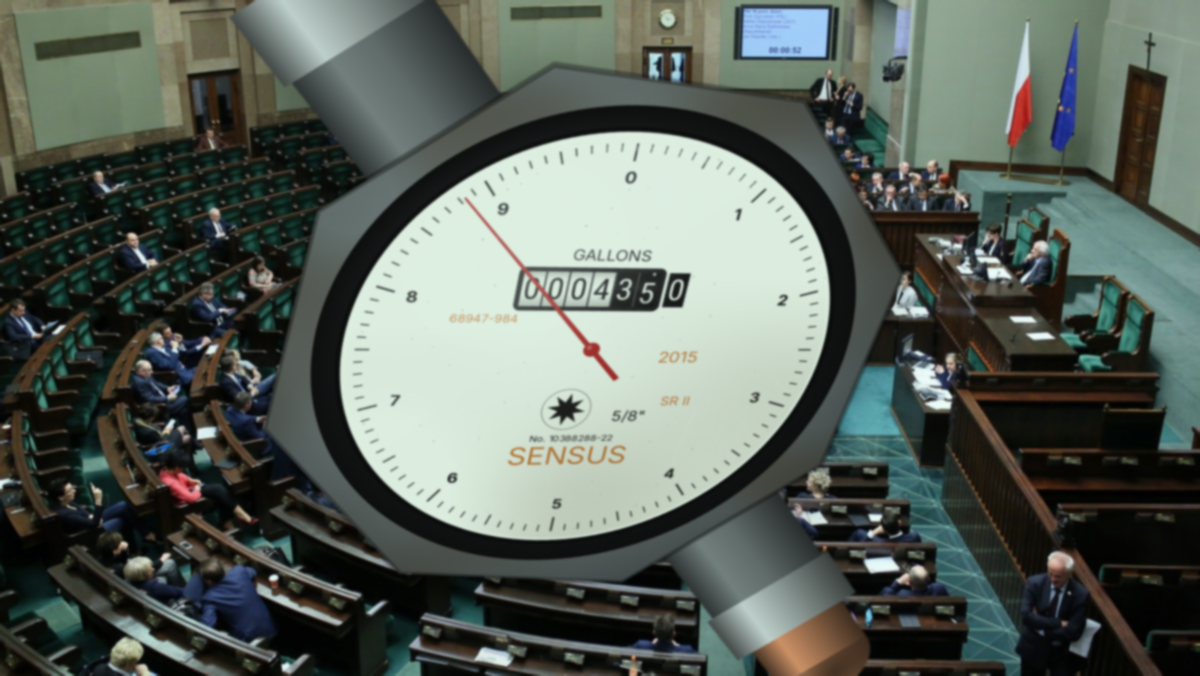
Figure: 4348.8 gal
